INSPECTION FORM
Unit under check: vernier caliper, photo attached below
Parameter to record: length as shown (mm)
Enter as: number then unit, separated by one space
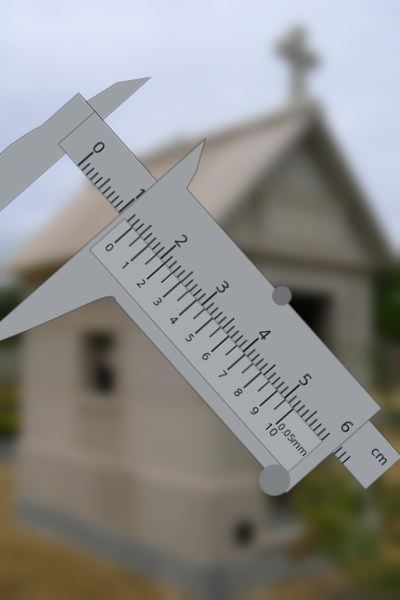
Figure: 13.2 mm
